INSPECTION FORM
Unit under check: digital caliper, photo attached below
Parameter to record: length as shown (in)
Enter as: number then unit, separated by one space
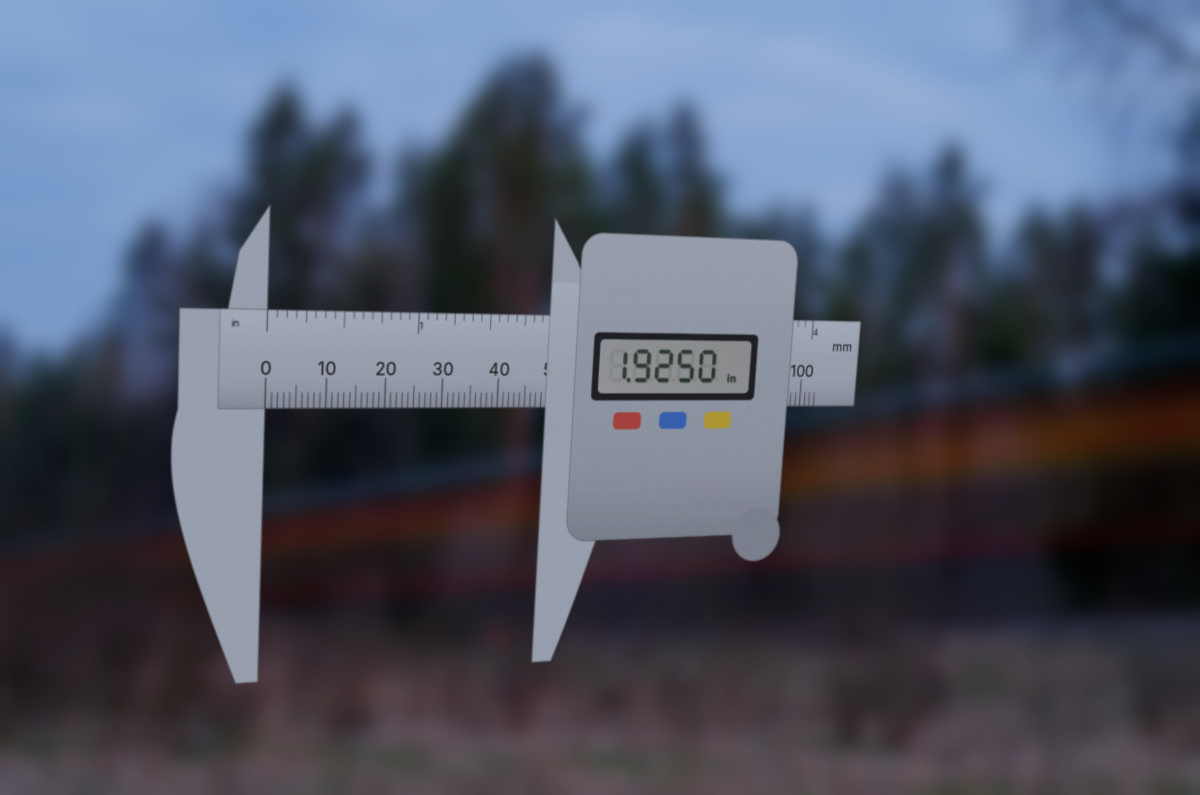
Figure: 1.9250 in
